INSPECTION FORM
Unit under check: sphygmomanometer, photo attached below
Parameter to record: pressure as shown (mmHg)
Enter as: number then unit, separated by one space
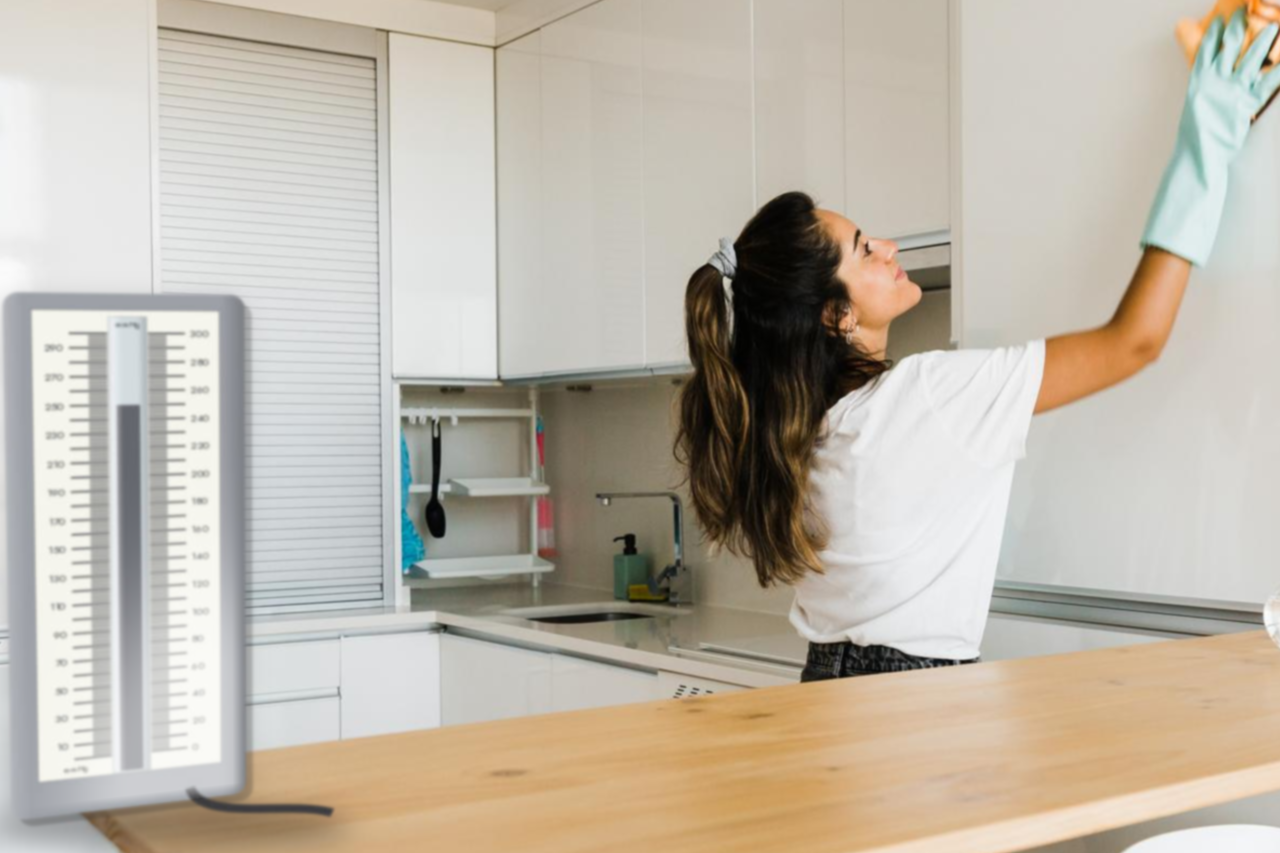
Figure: 250 mmHg
